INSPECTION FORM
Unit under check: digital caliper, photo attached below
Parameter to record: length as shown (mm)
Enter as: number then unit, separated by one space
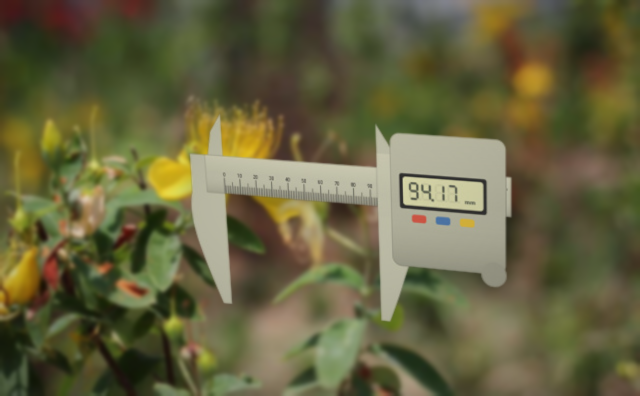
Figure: 94.17 mm
